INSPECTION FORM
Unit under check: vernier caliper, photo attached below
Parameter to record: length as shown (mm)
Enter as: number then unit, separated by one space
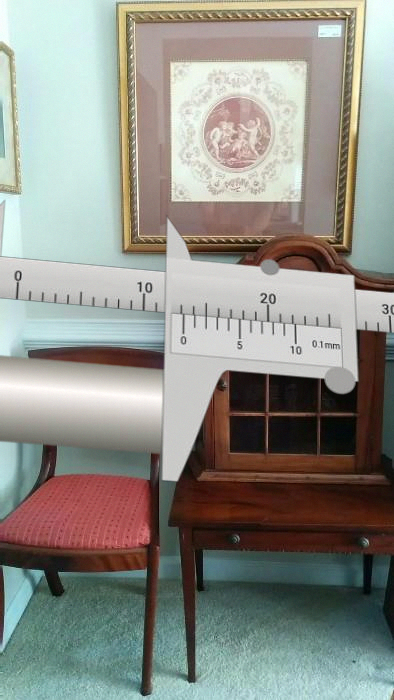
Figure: 13.2 mm
